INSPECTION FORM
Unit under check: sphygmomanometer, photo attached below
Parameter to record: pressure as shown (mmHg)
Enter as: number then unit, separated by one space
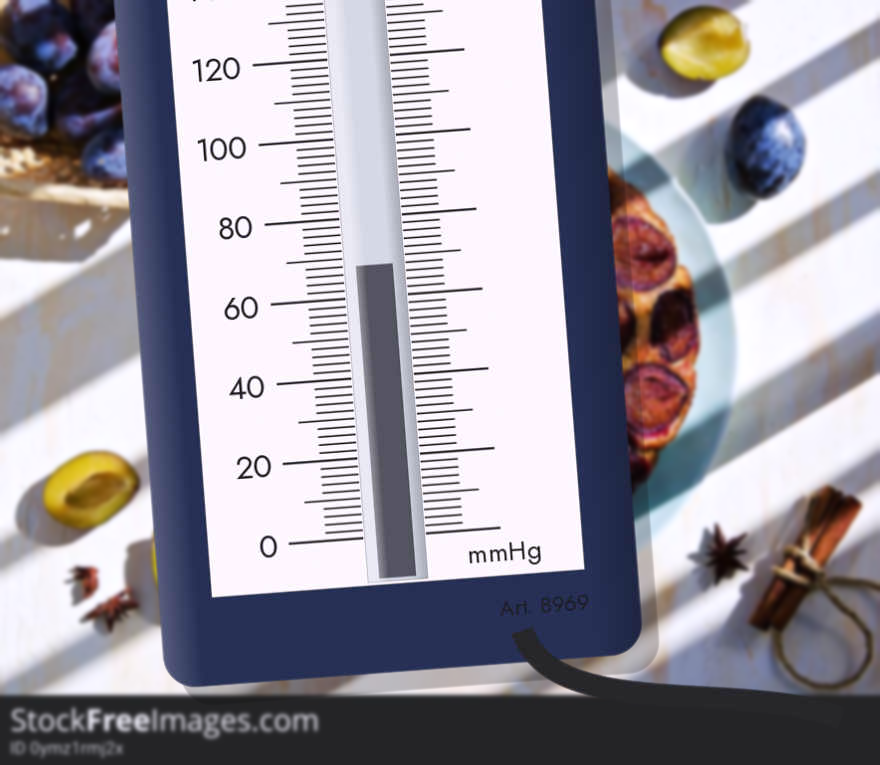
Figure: 68 mmHg
